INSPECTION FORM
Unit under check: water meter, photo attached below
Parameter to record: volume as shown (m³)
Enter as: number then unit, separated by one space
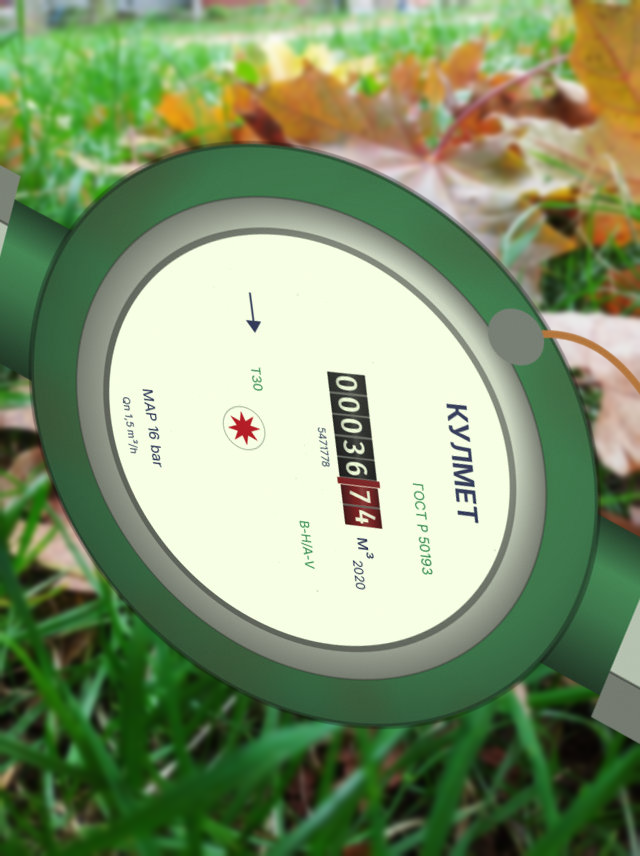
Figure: 36.74 m³
